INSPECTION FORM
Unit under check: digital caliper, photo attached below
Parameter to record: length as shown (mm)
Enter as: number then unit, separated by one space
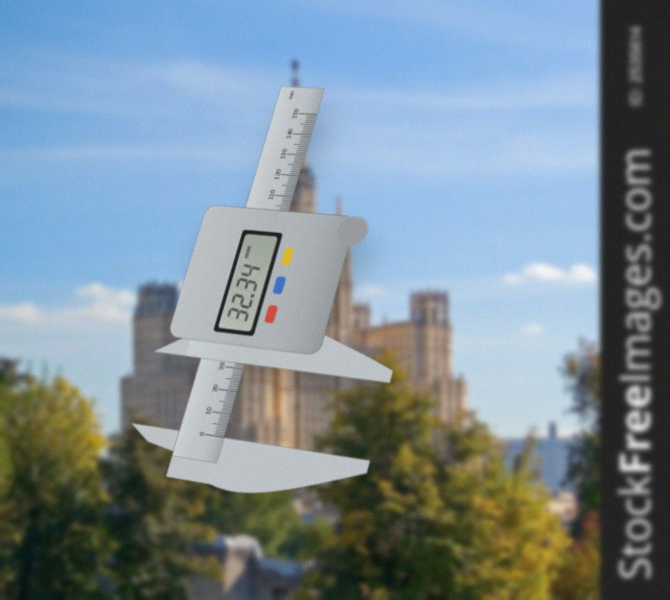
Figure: 32.34 mm
